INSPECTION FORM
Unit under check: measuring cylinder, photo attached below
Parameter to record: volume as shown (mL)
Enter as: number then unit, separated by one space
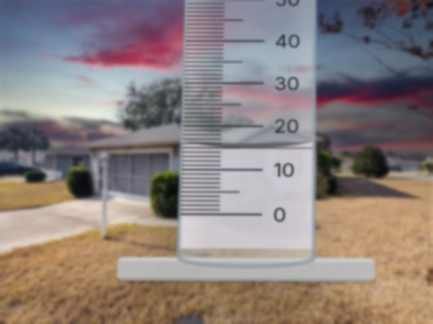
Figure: 15 mL
